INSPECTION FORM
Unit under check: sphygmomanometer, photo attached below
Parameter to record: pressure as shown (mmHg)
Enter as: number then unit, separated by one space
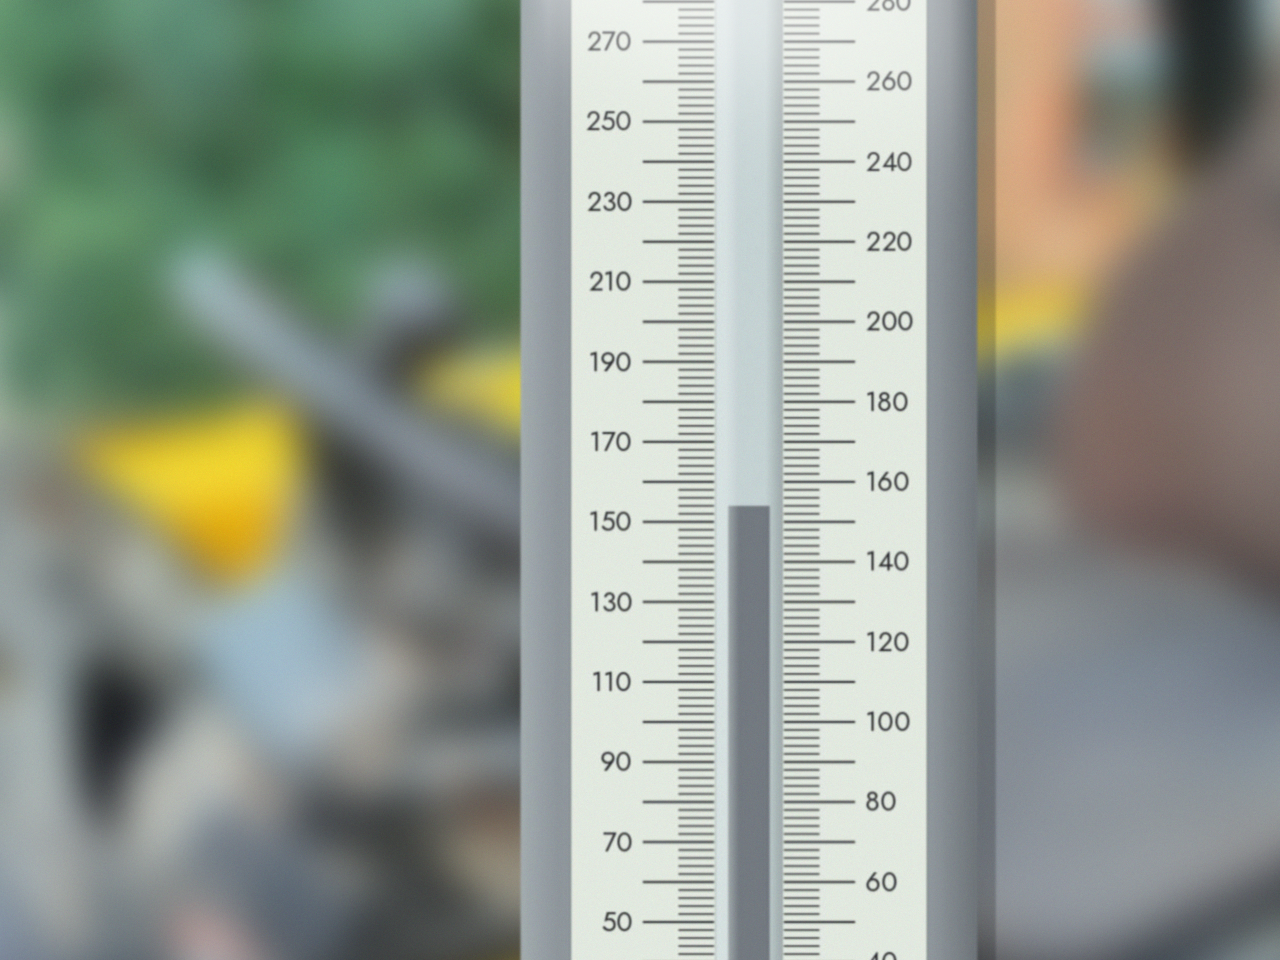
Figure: 154 mmHg
